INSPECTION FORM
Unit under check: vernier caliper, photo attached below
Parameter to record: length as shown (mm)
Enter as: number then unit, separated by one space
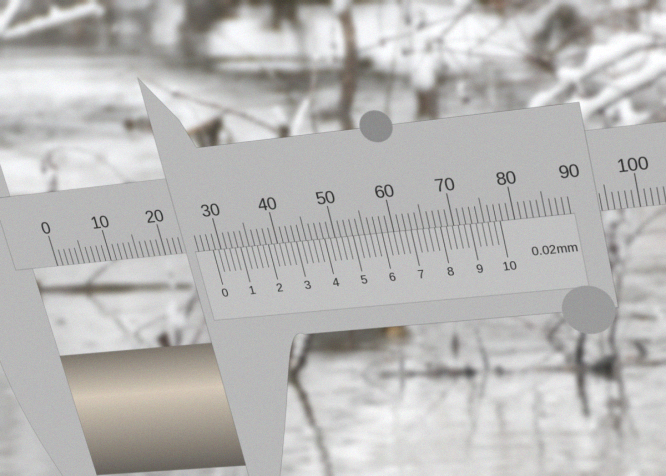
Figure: 28.6 mm
